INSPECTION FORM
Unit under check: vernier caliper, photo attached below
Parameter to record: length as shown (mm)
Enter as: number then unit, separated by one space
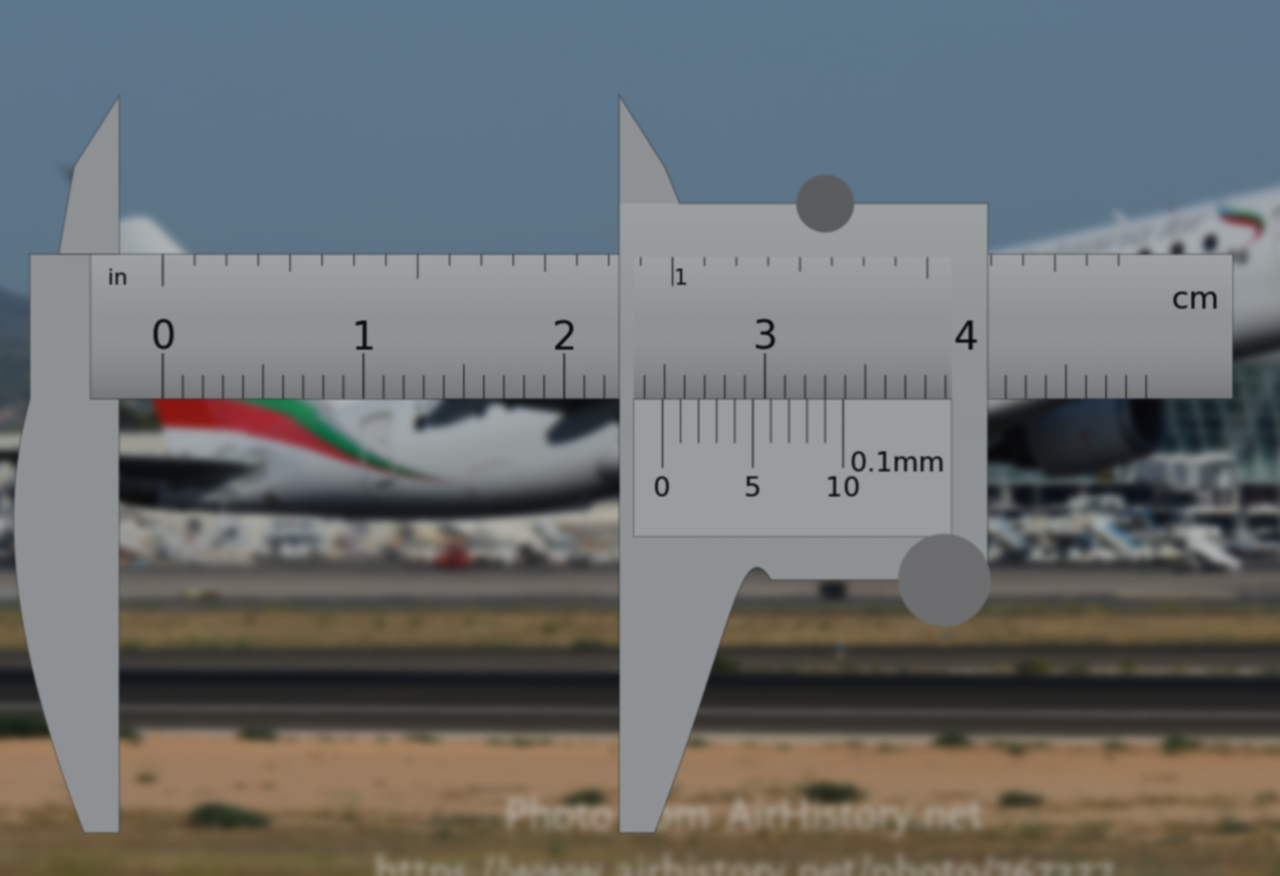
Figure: 24.9 mm
